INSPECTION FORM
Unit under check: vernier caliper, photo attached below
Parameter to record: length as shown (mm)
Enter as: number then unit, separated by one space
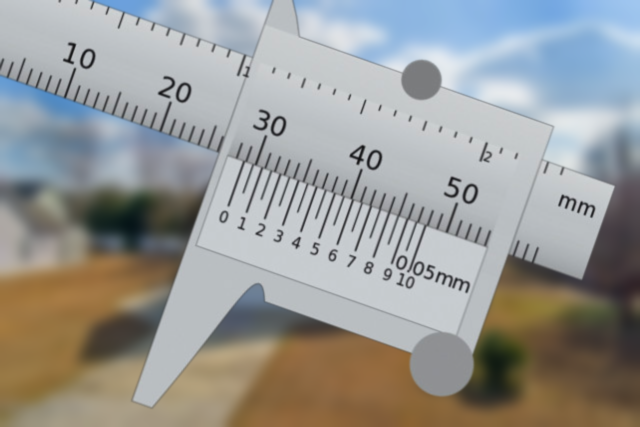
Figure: 28.8 mm
